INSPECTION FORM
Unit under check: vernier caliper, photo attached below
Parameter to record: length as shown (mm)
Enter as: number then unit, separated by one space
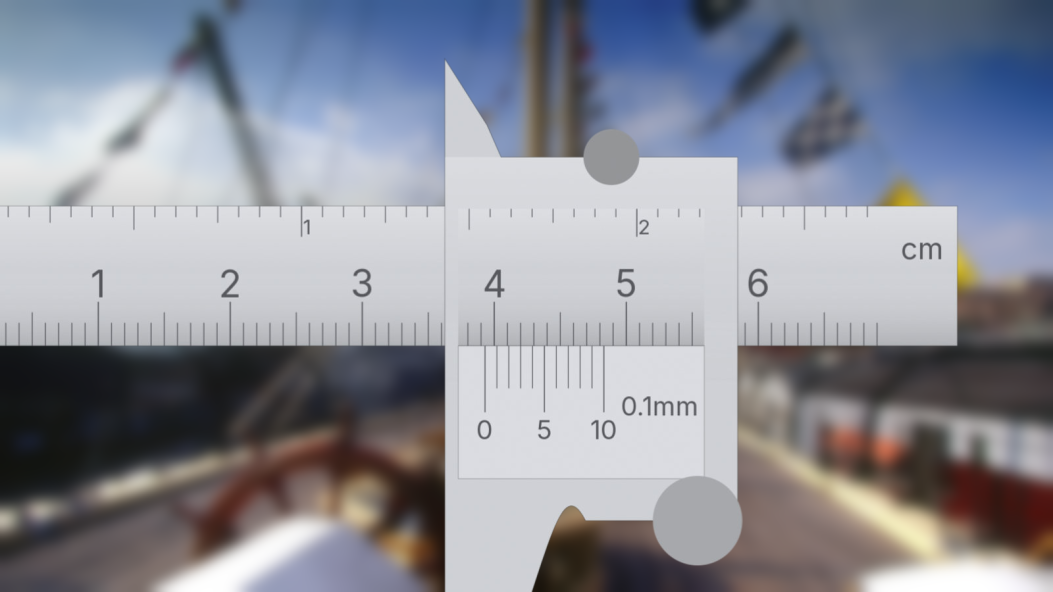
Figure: 39.3 mm
